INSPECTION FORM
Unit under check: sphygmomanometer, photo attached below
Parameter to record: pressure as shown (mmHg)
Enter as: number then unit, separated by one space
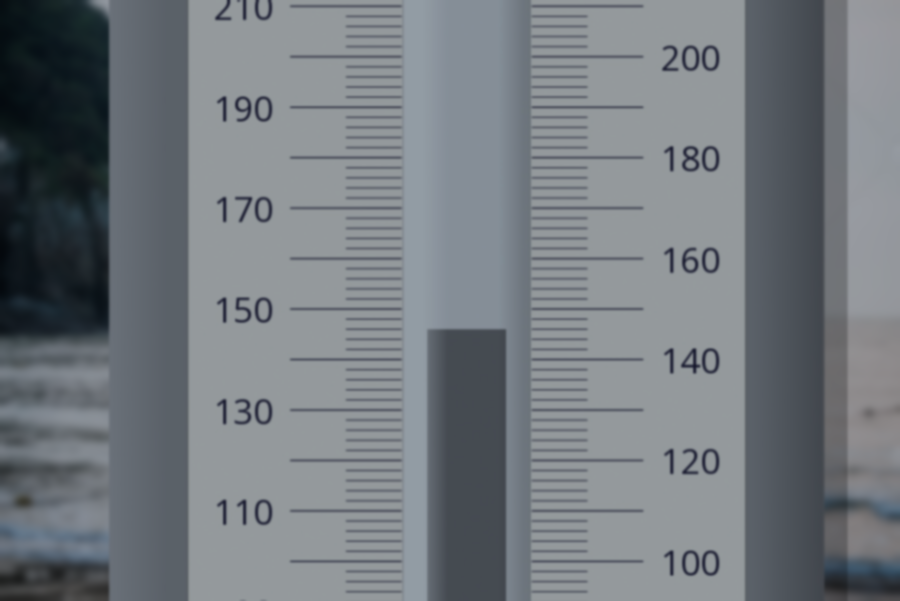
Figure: 146 mmHg
